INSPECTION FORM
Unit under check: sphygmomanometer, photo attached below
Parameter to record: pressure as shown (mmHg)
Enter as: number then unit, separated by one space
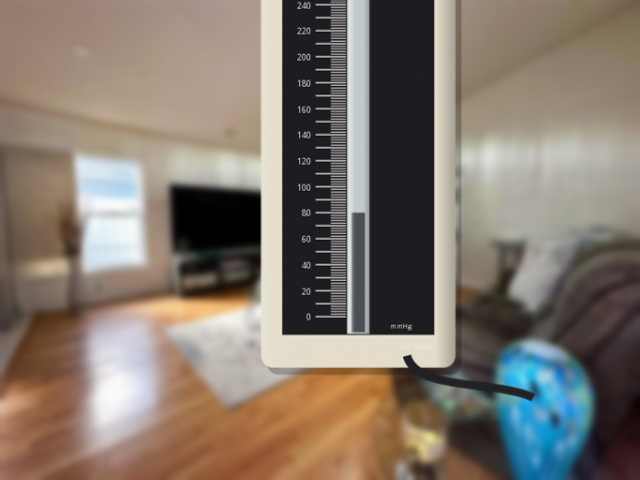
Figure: 80 mmHg
